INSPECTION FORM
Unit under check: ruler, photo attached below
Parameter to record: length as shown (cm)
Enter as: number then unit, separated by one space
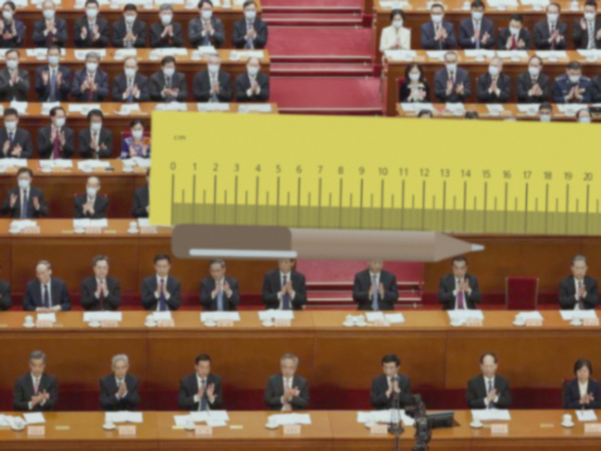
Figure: 15 cm
